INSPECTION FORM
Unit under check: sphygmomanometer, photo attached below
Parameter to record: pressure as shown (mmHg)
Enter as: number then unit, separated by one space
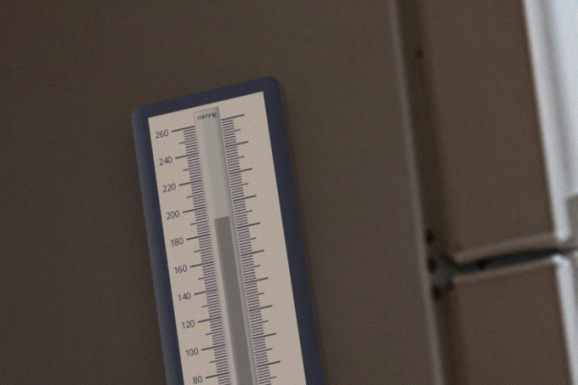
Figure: 190 mmHg
